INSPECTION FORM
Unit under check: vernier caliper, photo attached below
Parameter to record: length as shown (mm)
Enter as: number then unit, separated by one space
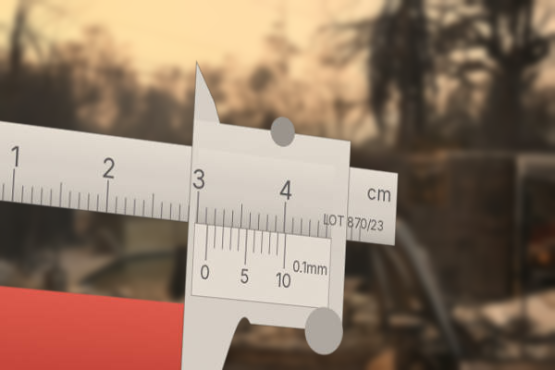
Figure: 31.2 mm
